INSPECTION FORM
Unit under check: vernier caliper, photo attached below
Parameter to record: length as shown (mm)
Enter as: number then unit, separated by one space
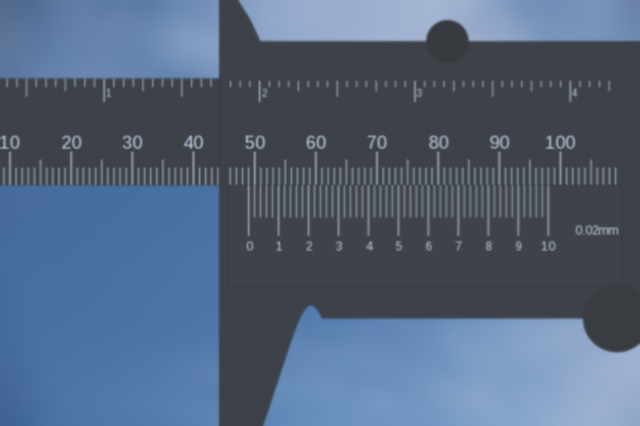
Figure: 49.0 mm
